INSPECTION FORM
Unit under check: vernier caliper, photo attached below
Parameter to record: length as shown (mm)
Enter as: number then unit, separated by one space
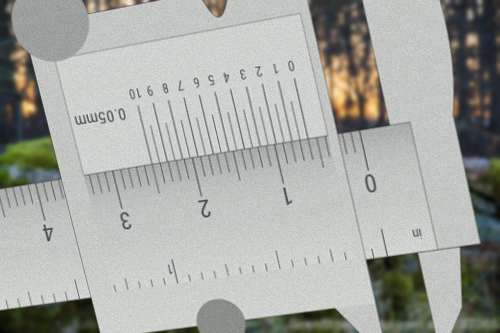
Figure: 6.0 mm
